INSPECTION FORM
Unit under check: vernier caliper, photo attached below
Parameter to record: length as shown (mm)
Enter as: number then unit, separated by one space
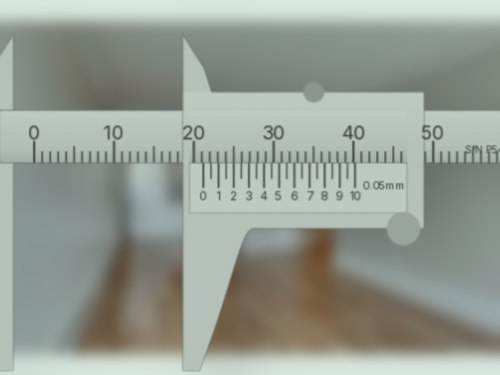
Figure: 21.2 mm
